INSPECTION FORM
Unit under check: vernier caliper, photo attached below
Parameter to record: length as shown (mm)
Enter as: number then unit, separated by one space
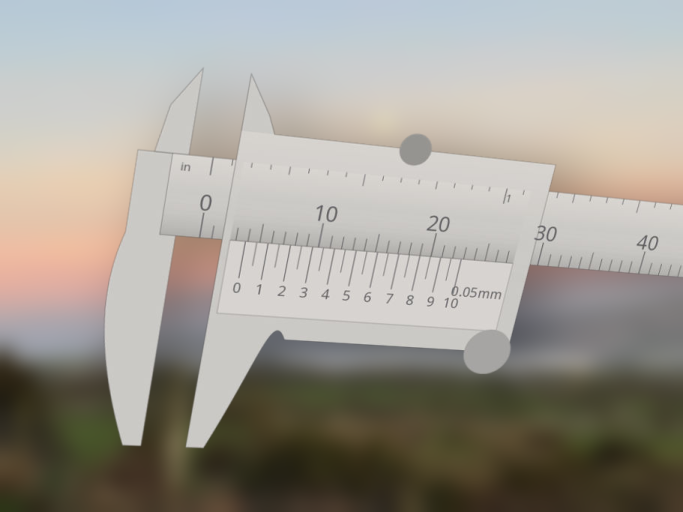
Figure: 3.8 mm
